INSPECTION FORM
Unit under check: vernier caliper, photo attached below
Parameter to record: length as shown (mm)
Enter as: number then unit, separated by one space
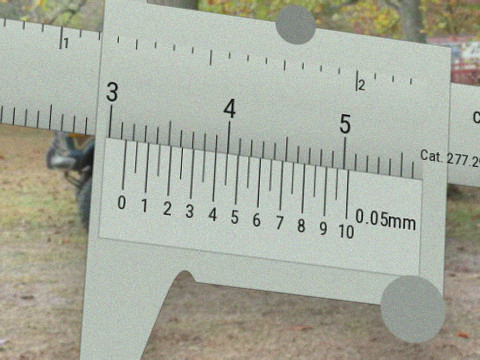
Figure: 31.4 mm
